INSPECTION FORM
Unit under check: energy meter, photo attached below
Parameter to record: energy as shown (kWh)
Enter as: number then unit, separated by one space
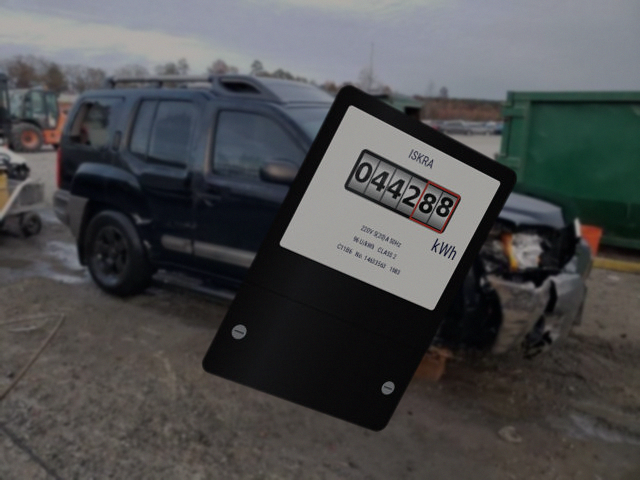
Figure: 442.88 kWh
